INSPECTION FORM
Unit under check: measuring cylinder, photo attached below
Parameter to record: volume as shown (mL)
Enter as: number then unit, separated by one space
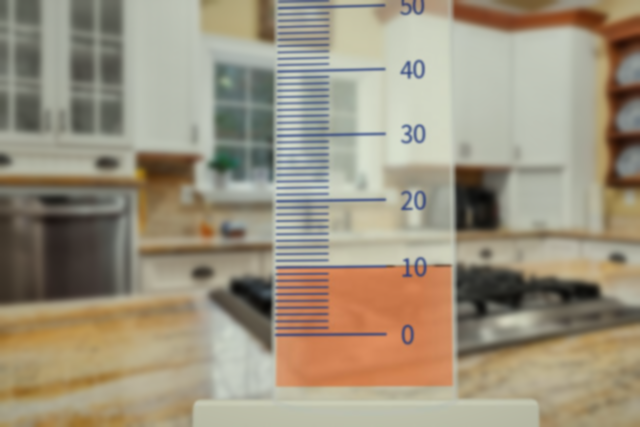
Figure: 10 mL
